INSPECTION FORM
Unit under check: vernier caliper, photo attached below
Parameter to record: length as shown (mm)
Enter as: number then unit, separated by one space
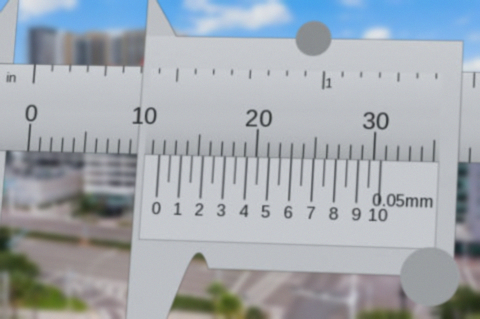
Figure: 11.6 mm
